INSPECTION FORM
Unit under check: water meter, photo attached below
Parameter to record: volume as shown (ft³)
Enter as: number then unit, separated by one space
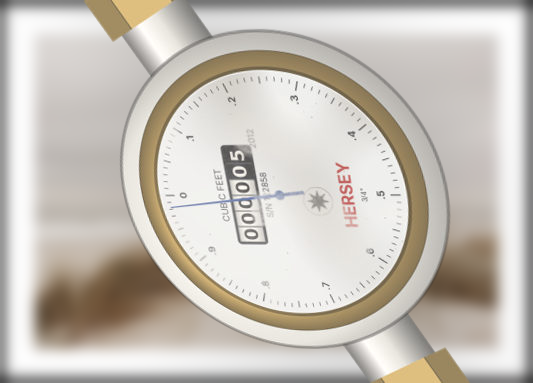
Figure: 4.98 ft³
